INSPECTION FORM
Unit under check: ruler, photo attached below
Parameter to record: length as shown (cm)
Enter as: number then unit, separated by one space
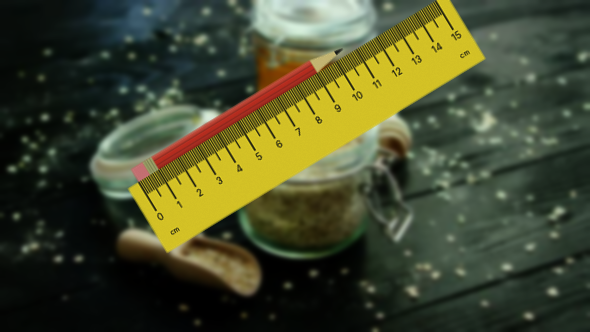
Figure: 10.5 cm
